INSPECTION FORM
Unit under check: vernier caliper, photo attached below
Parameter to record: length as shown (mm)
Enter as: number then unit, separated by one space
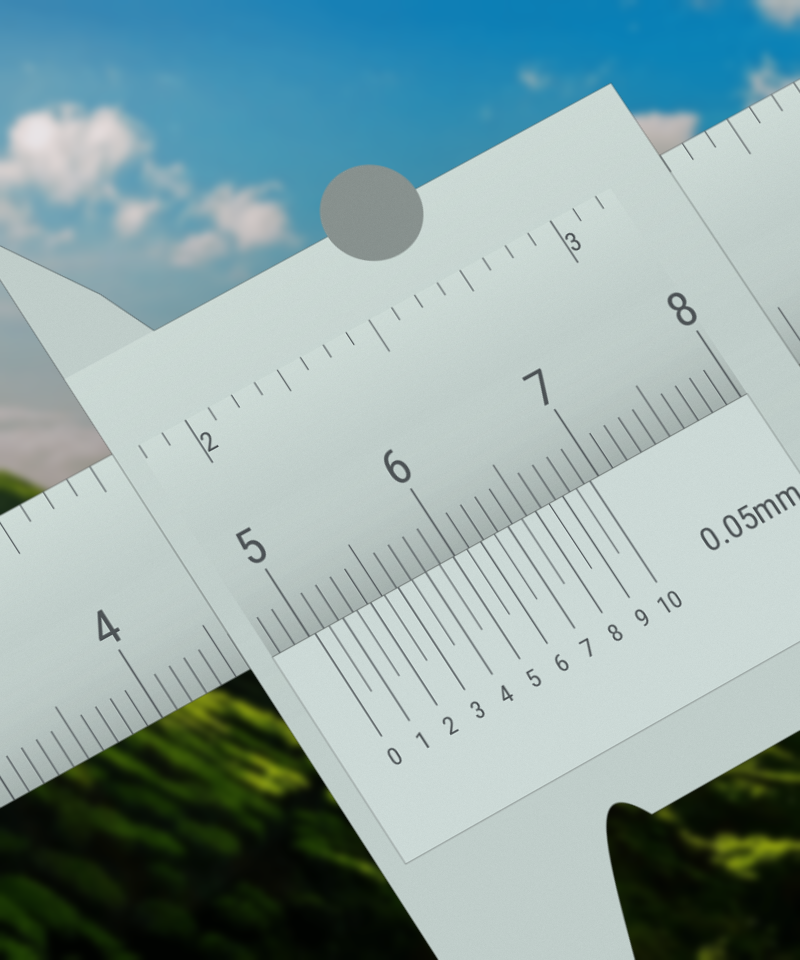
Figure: 50.4 mm
